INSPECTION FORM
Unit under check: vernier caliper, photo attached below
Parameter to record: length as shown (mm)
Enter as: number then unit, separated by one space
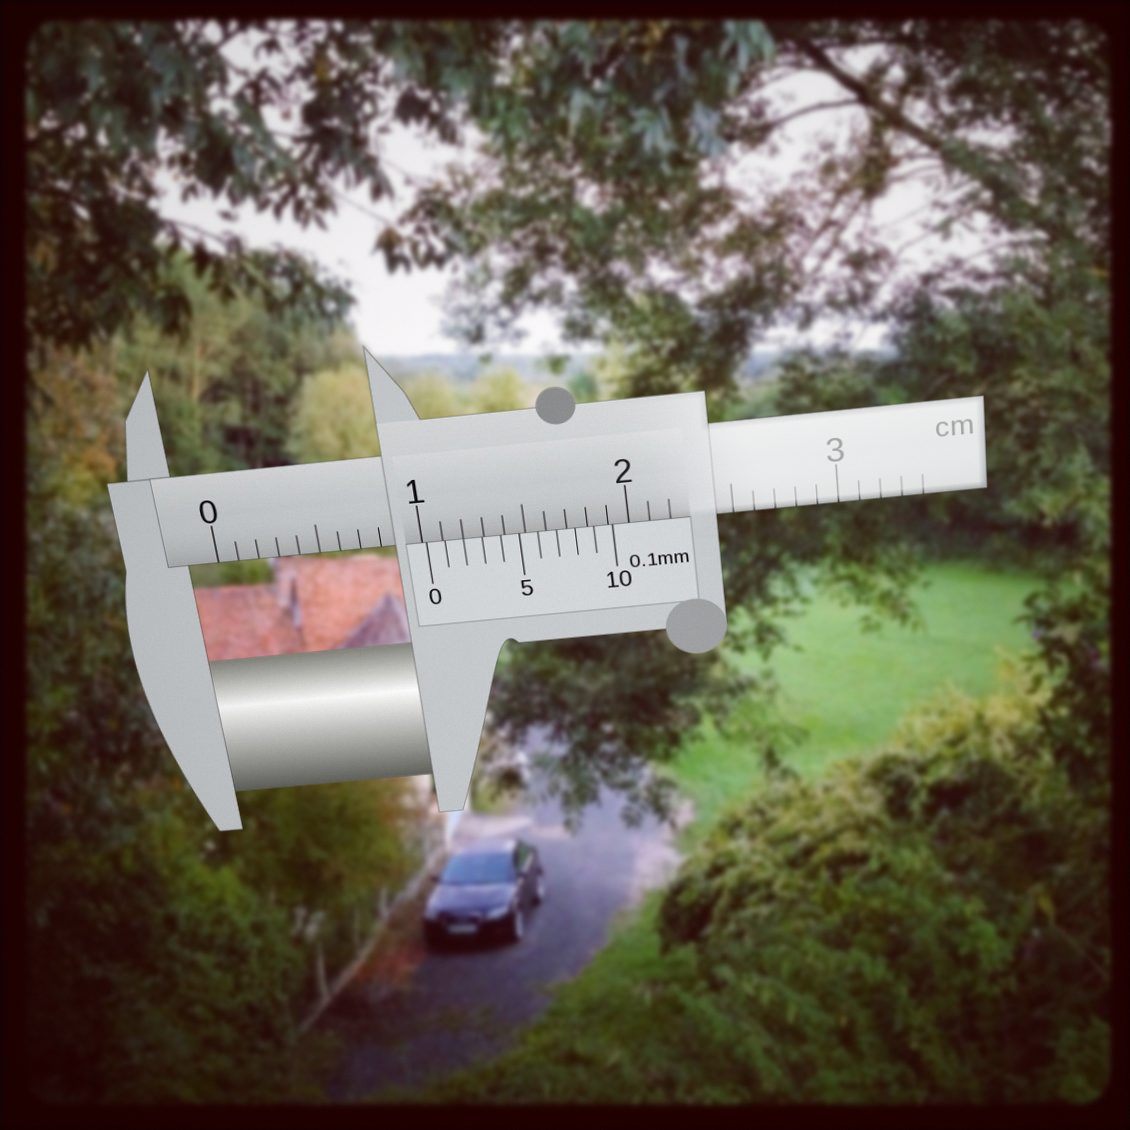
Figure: 10.2 mm
